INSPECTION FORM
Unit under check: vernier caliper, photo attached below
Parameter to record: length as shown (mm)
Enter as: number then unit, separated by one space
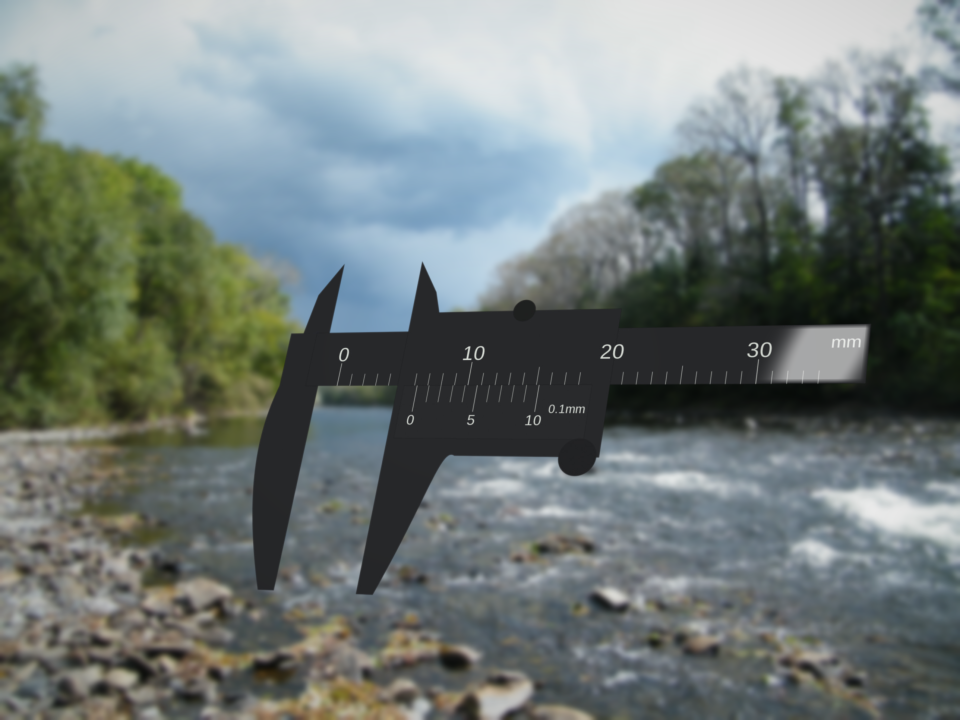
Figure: 6.2 mm
